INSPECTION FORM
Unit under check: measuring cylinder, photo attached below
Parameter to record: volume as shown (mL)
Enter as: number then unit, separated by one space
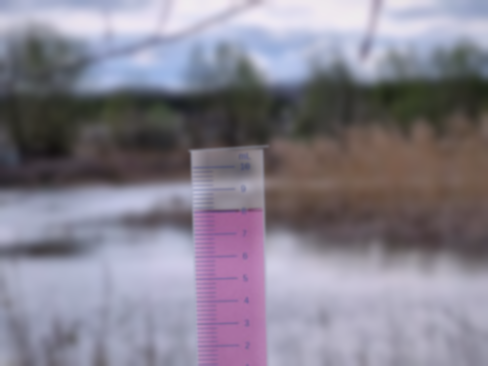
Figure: 8 mL
